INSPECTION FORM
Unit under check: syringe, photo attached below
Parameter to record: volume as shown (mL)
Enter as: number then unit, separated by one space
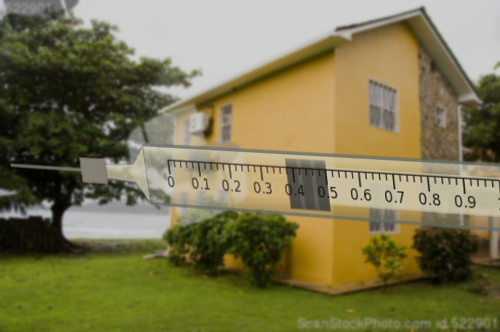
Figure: 0.38 mL
